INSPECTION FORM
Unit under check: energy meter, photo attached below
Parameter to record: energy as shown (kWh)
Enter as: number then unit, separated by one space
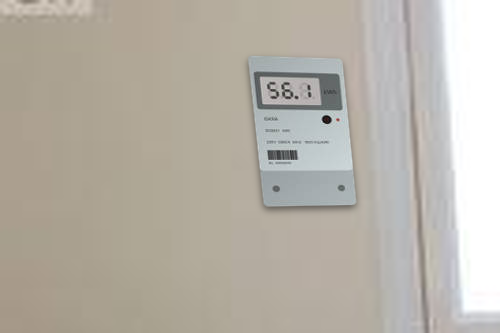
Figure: 56.1 kWh
